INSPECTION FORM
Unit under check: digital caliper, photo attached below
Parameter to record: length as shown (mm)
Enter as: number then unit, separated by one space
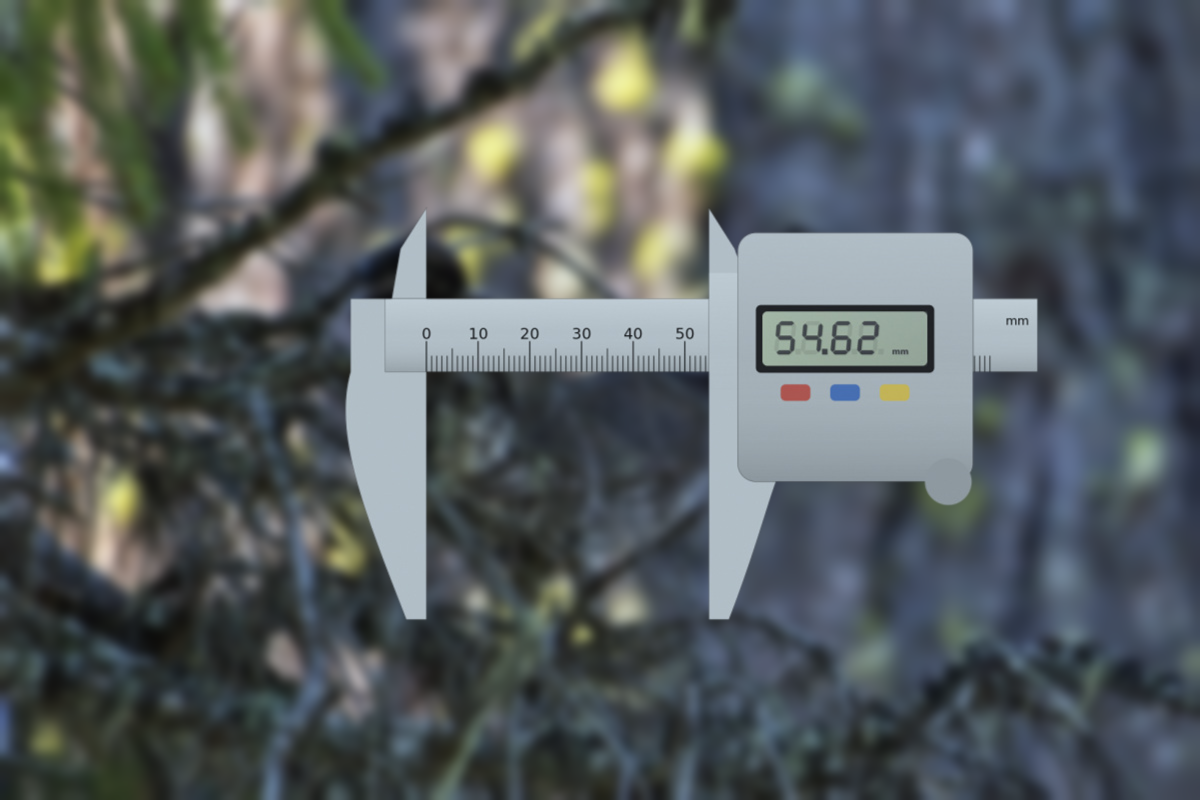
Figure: 54.62 mm
